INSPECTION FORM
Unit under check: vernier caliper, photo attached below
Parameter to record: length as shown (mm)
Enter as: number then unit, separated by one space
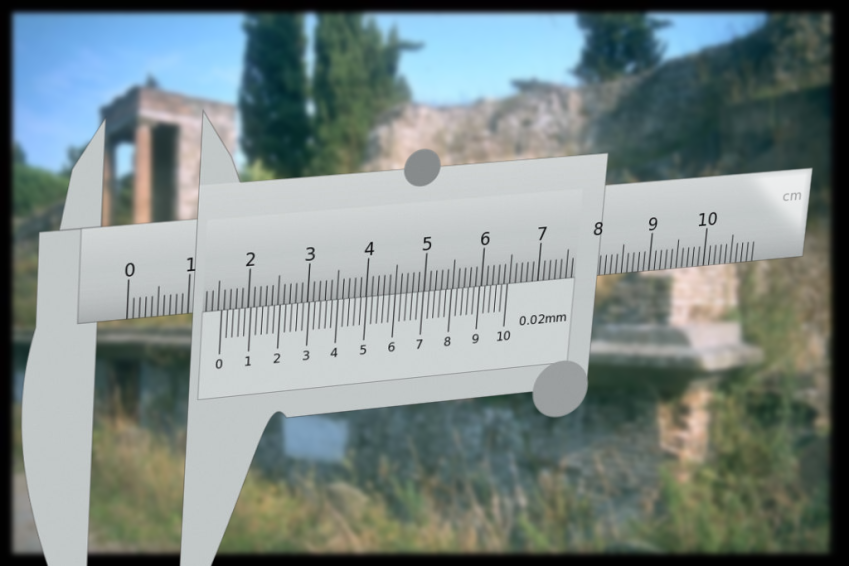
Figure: 15.6 mm
